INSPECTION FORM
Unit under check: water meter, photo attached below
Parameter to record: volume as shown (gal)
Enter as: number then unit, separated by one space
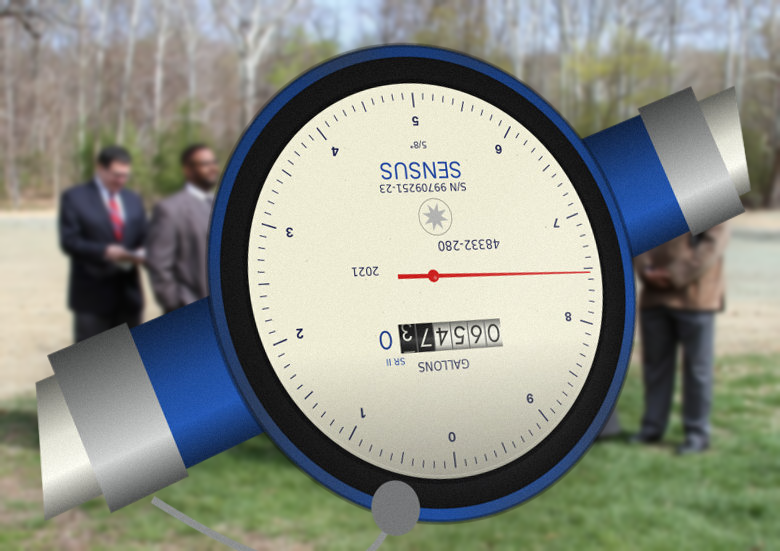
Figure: 654727.5 gal
